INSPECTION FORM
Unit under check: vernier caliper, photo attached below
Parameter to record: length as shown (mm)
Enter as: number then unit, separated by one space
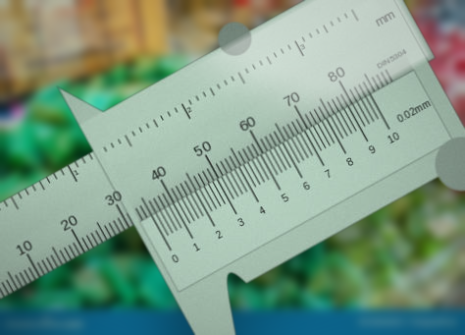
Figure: 35.0 mm
